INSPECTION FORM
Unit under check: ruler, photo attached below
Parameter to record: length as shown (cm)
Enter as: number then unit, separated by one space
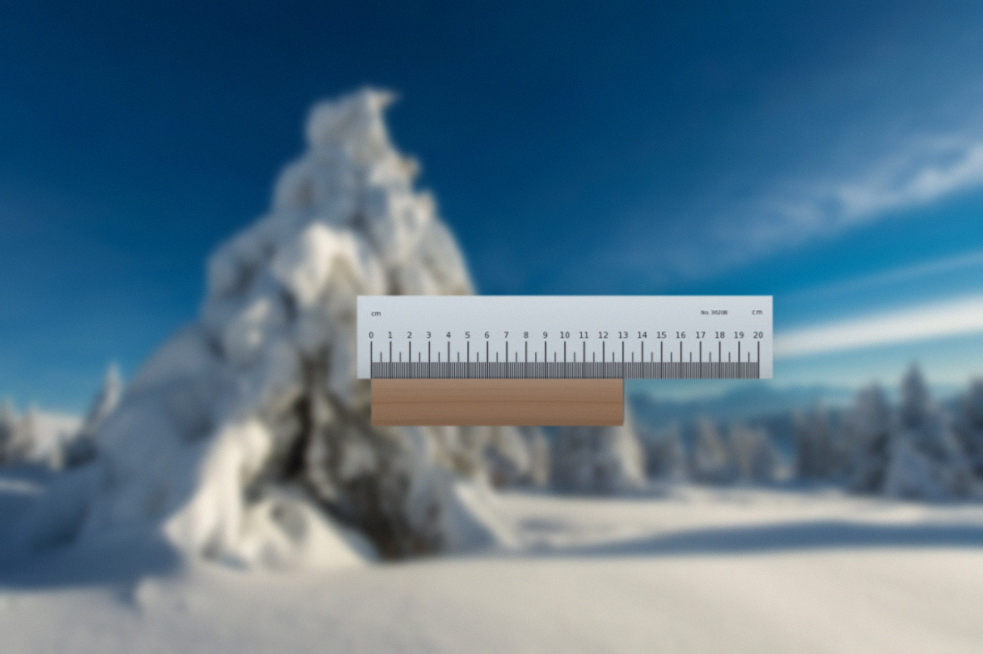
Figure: 13 cm
